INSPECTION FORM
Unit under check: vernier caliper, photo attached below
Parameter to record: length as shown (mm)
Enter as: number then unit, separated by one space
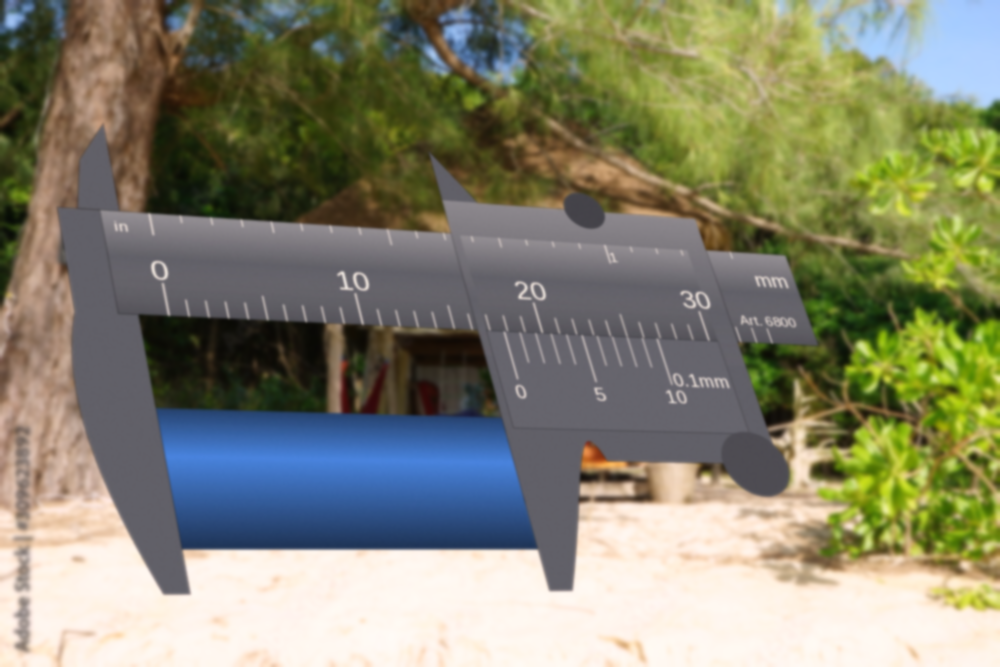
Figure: 17.8 mm
